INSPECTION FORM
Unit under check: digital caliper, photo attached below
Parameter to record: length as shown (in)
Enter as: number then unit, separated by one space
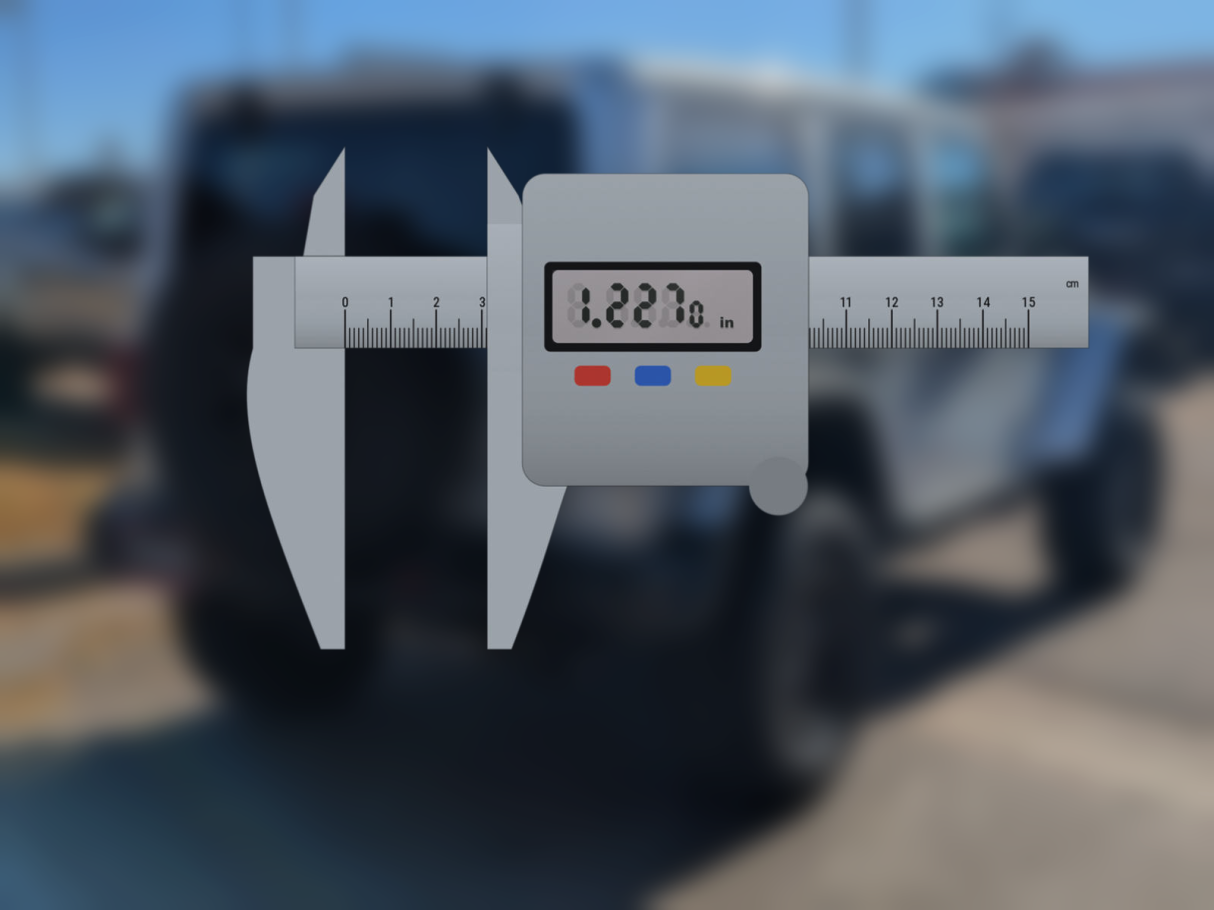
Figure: 1.2270 in
